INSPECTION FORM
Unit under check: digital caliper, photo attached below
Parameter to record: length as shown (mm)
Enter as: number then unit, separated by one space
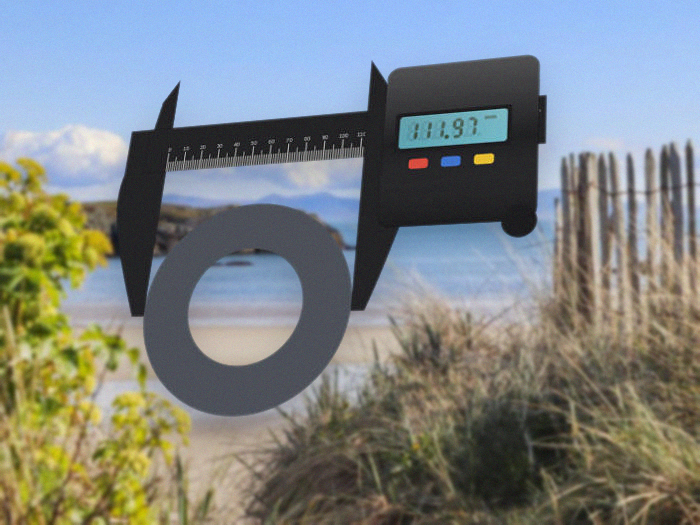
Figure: 111.97 mm
